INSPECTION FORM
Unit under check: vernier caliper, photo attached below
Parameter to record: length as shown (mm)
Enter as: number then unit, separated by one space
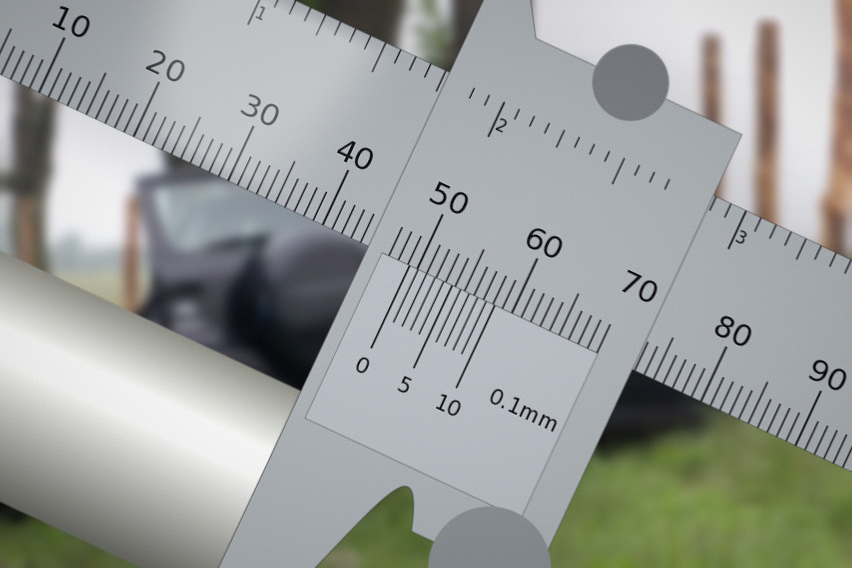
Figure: 49.2 mm
